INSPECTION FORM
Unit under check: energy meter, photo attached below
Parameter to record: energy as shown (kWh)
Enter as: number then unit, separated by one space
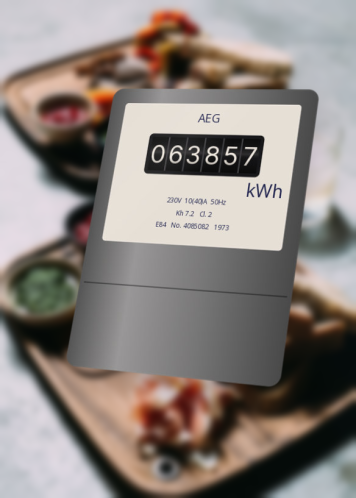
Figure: 63857 kWh
